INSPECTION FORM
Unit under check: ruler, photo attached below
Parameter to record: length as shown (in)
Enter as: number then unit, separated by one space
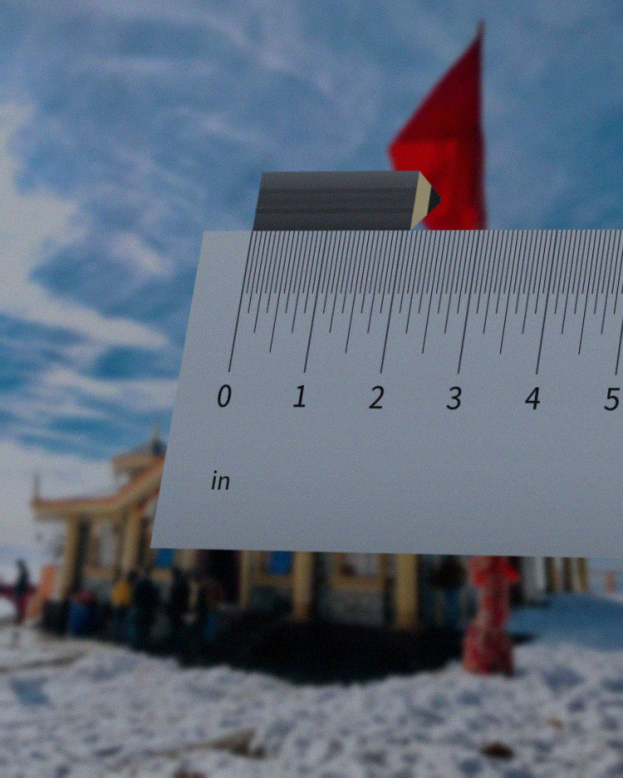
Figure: 2.4375 in
